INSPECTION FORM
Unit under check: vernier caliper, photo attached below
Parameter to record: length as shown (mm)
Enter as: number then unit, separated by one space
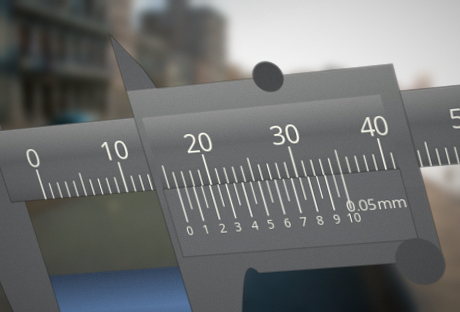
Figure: 16.0 mm
